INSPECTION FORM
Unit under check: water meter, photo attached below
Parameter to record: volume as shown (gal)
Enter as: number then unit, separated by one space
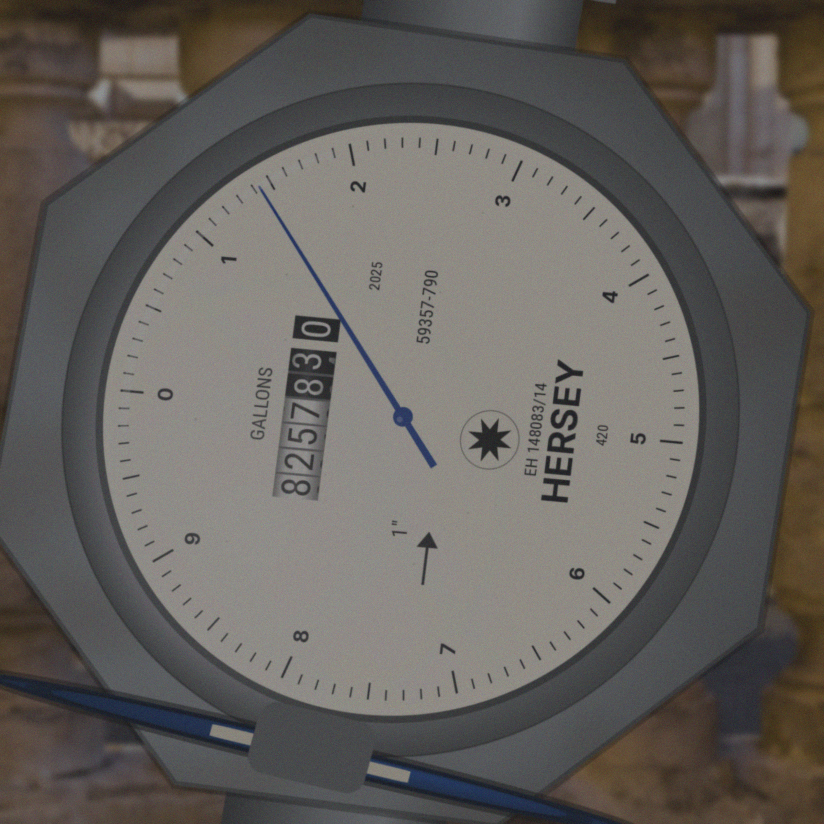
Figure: 8257831.4 gal
